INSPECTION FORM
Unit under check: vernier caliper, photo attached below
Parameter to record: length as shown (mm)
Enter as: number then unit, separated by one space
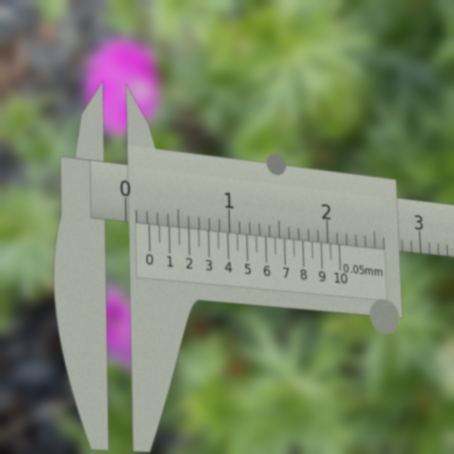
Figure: 2.2 mm
